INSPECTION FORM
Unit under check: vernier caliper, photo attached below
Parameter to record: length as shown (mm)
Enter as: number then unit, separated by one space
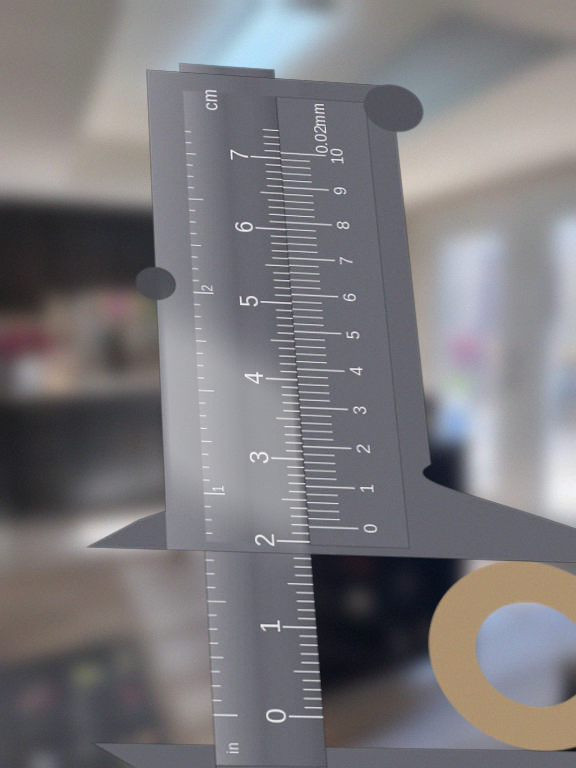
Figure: 21.8 mm
